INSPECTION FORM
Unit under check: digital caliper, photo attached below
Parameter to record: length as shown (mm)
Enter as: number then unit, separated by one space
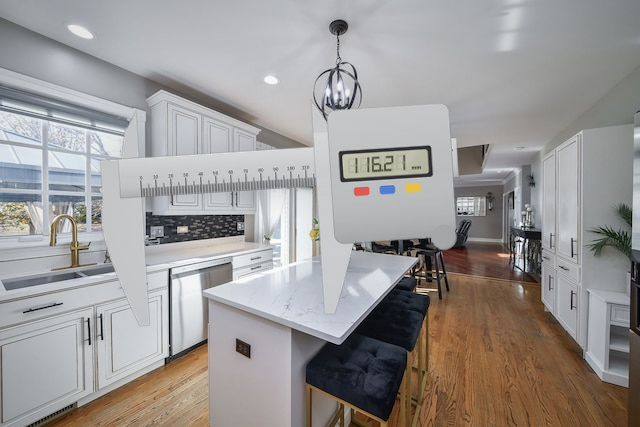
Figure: 116.21 mm
